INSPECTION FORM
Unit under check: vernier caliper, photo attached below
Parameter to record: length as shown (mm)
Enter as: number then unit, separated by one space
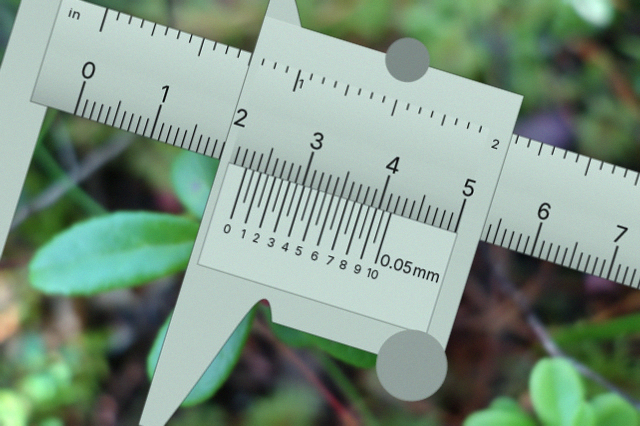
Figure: 22.6 mm
